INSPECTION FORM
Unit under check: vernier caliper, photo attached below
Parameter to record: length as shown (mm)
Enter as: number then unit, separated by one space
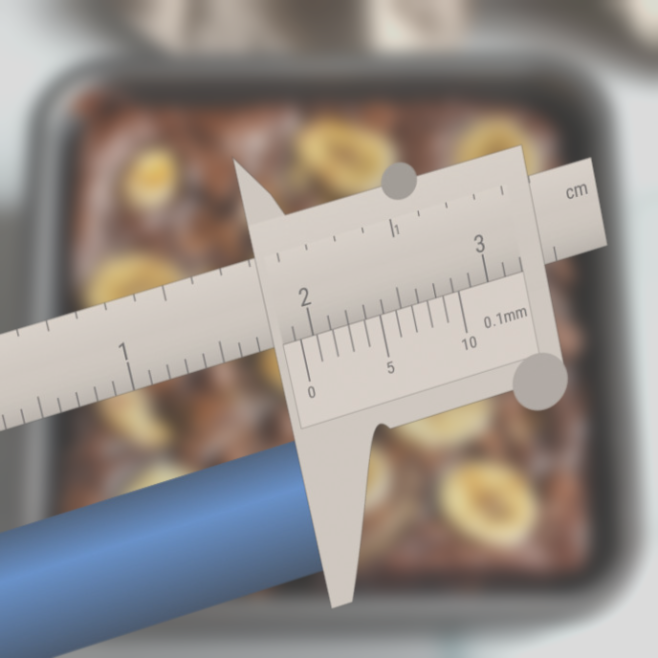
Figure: 19.3 mm
